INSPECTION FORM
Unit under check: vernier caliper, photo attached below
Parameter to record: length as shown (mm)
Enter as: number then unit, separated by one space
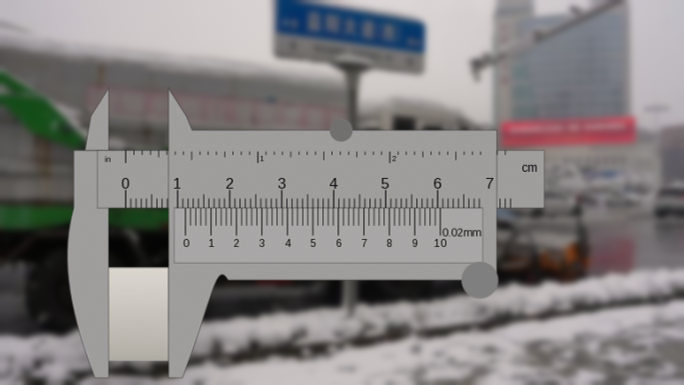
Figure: 11.5 mm
